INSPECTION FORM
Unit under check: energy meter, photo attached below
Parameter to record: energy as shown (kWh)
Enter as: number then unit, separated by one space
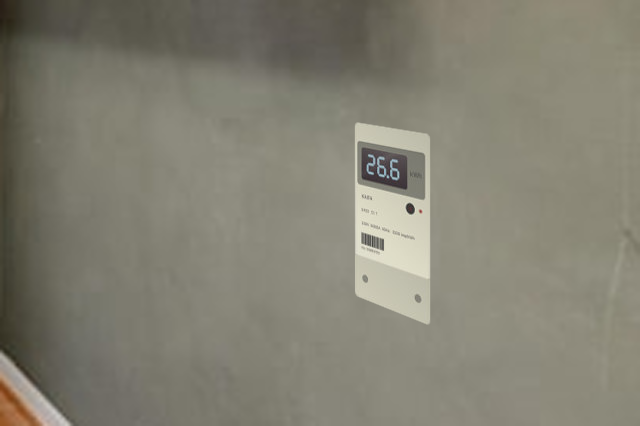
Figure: 26.6 kWh
